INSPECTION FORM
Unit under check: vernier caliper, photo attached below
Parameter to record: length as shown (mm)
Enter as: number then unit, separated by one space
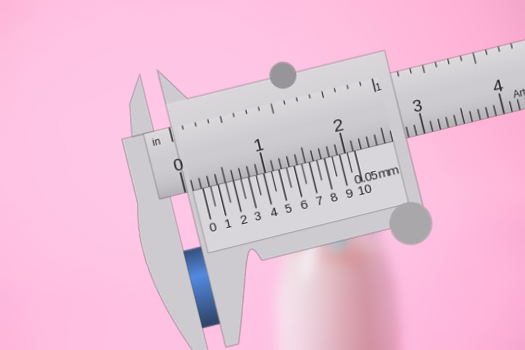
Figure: 2.2 mm
